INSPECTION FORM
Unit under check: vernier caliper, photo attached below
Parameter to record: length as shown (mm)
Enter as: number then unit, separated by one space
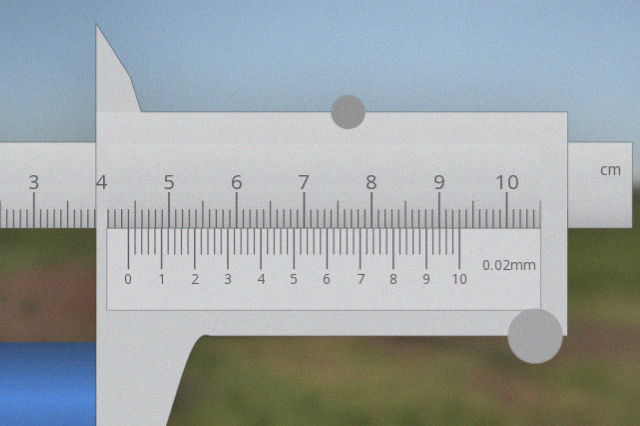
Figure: 44.0 mm
